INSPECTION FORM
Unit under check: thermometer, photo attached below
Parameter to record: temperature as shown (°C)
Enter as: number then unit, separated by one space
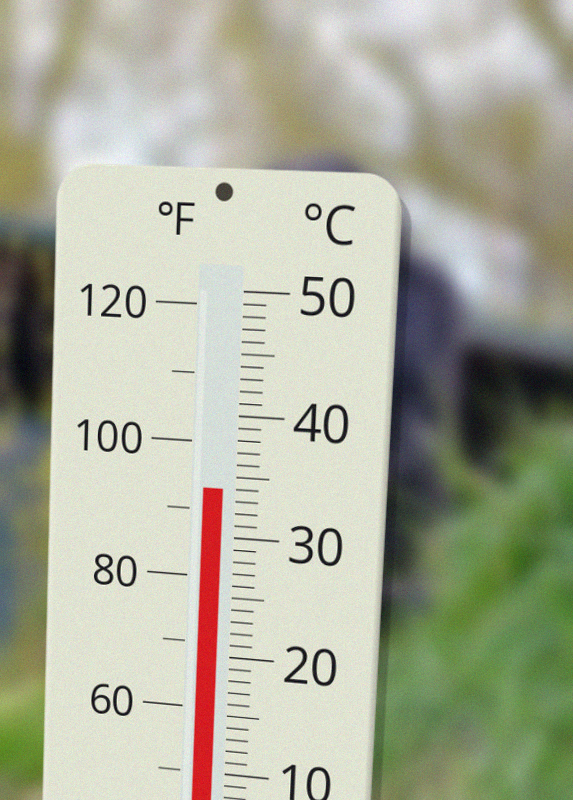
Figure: 34 °C
